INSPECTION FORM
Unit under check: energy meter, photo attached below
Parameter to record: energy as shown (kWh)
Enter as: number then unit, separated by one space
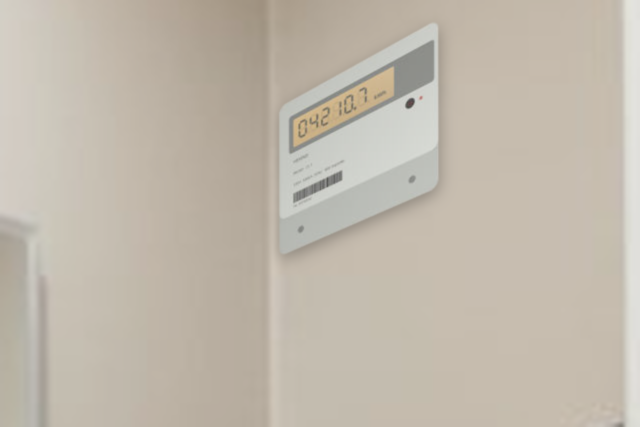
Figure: 4210.7 kWh
